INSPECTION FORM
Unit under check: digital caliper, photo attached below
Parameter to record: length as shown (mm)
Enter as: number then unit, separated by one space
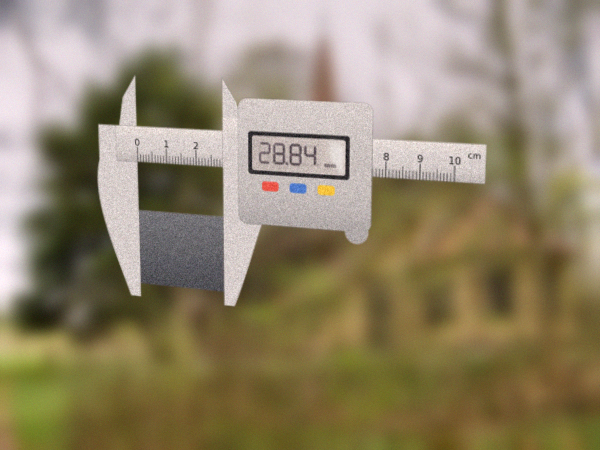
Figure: 28.84 mm
